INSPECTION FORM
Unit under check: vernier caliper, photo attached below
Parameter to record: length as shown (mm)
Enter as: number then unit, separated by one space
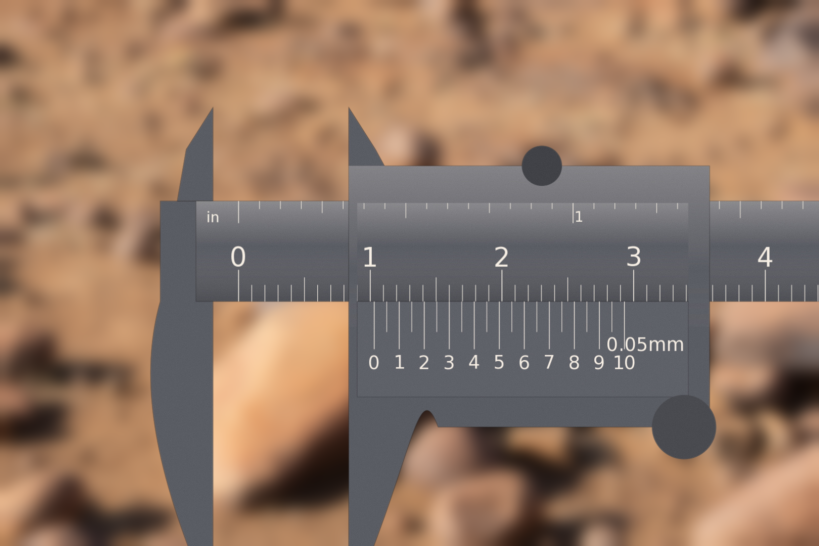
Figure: 10.3 mm
